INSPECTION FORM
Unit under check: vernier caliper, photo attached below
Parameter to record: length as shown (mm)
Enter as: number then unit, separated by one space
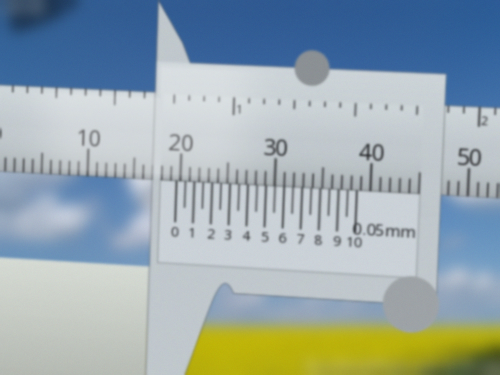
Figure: 19.6 mm
